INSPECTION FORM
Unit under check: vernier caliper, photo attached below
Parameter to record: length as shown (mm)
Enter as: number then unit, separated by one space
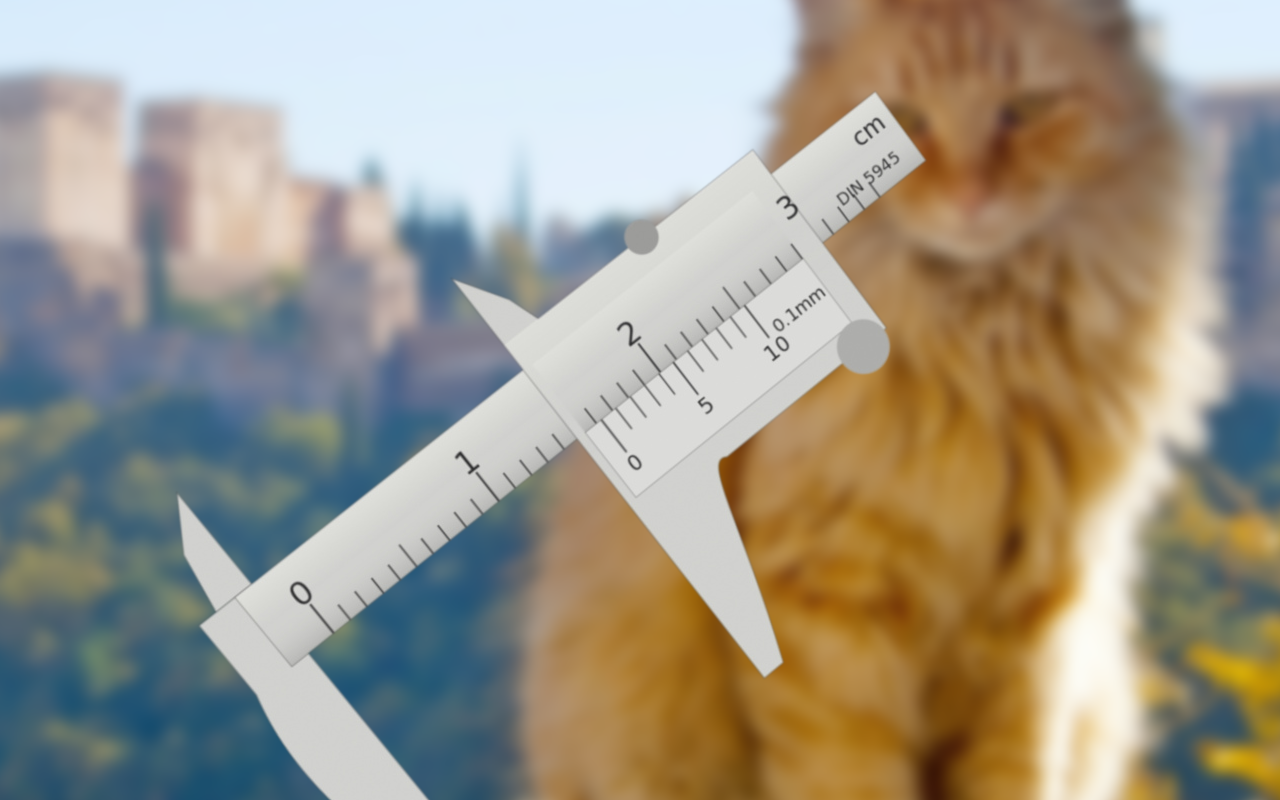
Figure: 16.3 mm
